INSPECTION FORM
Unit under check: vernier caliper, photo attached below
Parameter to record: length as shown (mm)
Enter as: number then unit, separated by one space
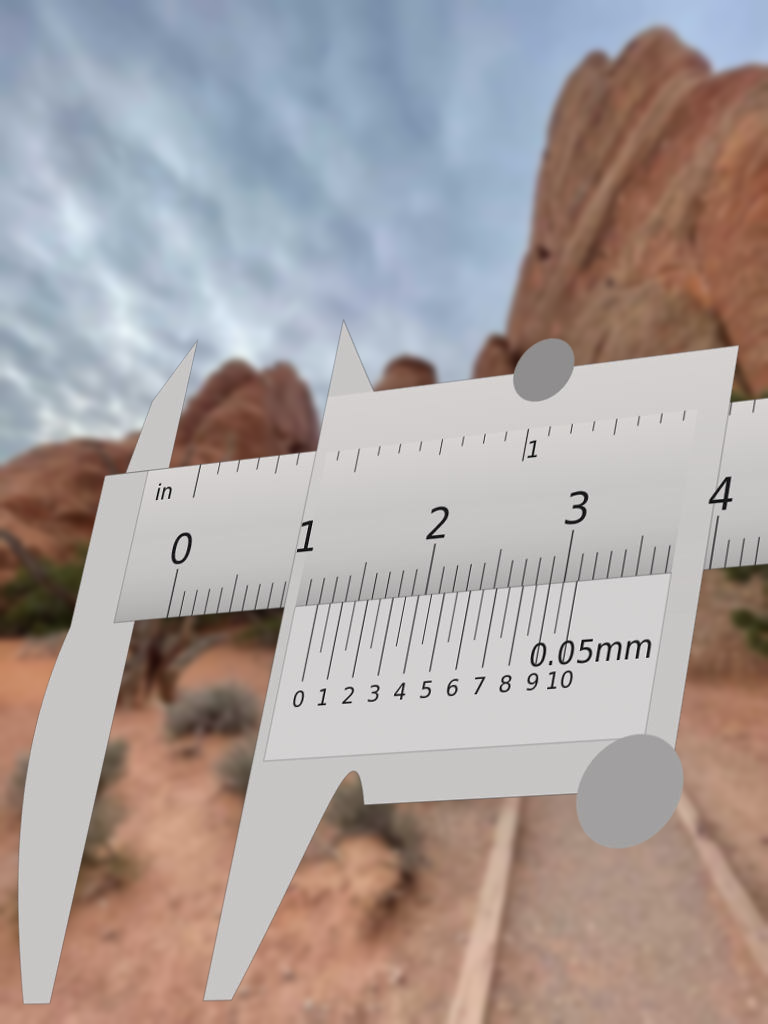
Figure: 11.9 mm
